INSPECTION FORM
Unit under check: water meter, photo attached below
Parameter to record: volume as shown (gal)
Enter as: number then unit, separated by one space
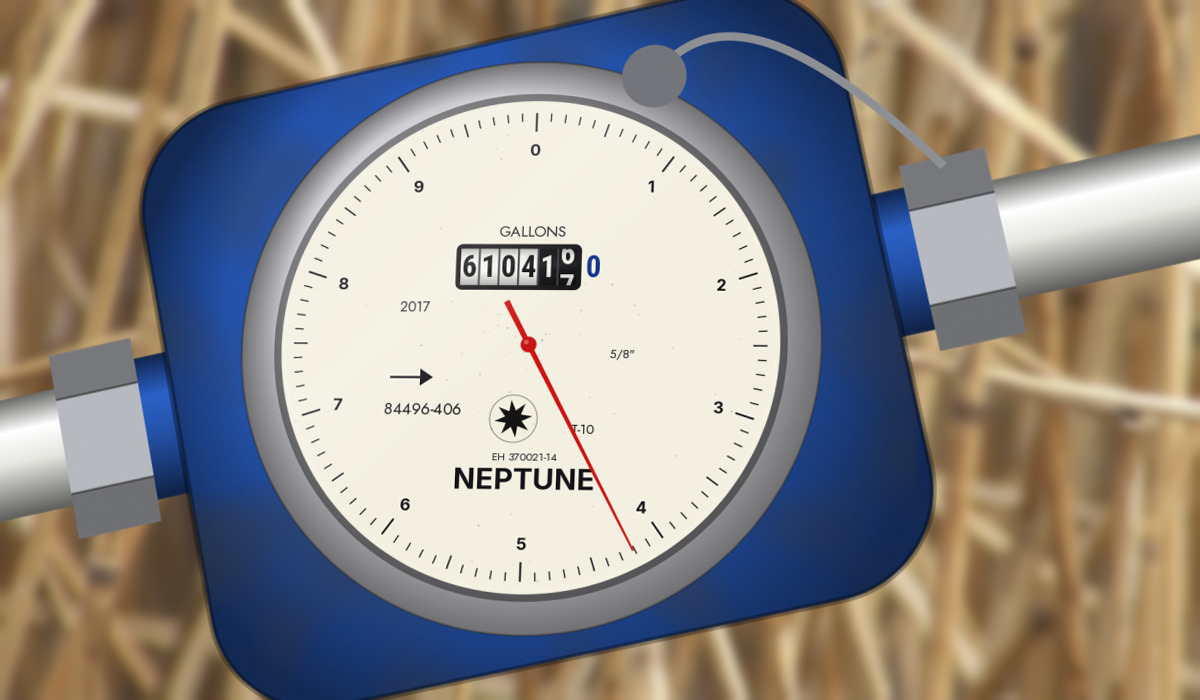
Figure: 6104164.2 gal
